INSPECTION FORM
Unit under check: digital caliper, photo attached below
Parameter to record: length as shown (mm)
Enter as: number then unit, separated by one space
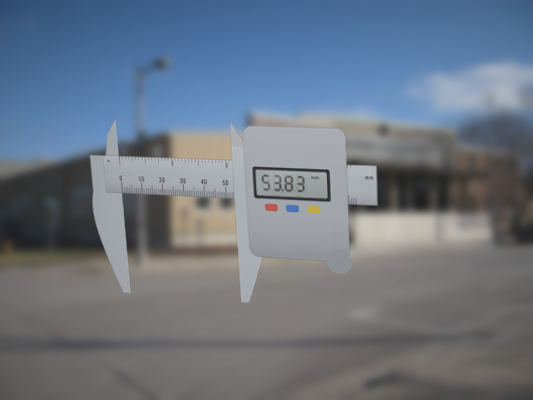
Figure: 53.83 mm
